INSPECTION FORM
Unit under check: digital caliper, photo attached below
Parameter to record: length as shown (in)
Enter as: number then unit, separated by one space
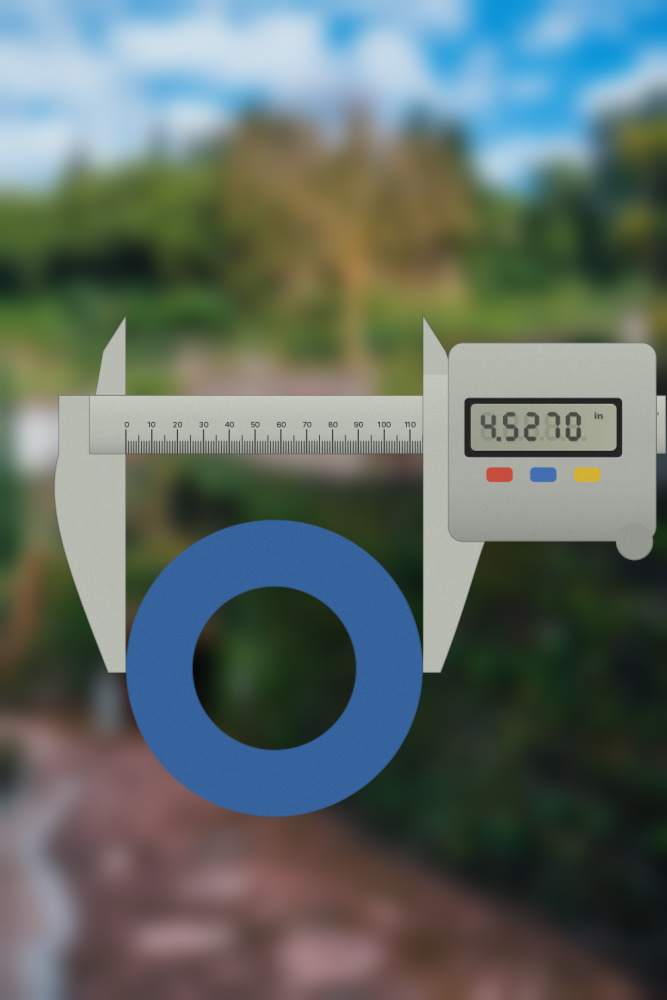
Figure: 4.5270 in
